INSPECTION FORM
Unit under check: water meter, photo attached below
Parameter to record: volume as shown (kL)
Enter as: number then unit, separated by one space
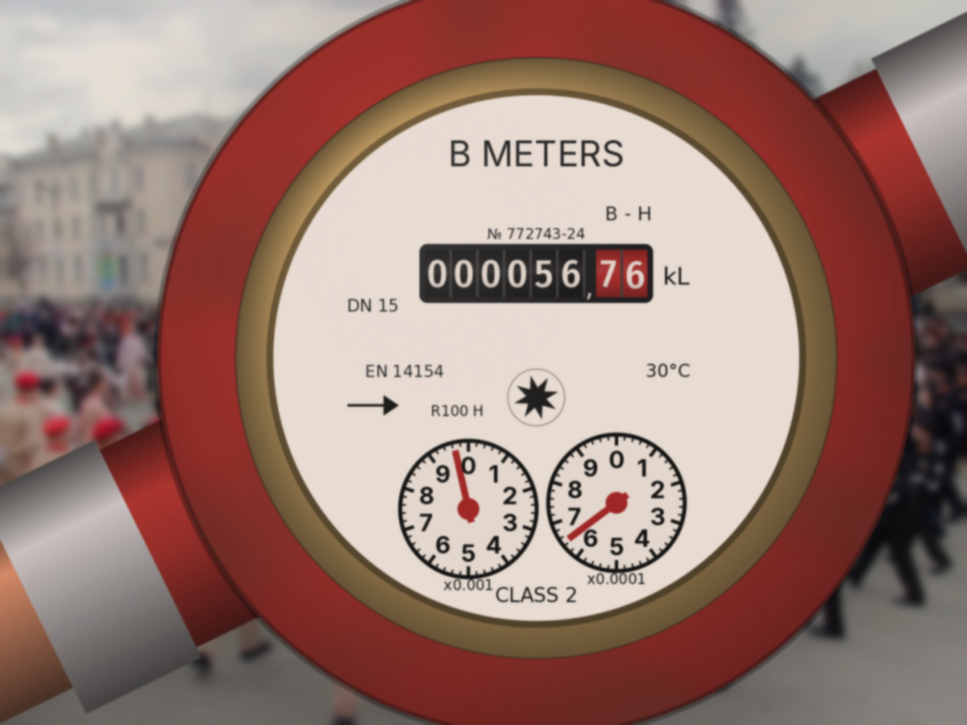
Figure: 56.7596 kL
